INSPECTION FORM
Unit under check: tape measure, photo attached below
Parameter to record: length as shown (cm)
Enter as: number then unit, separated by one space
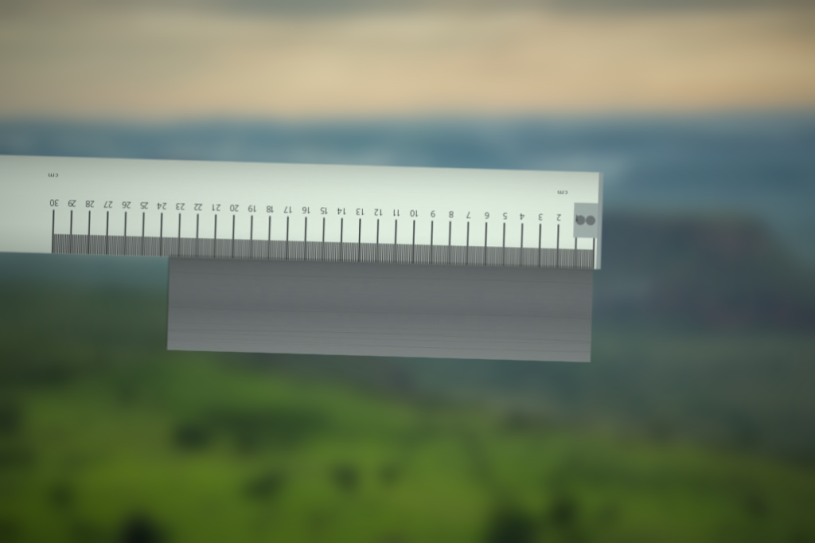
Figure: 23.5 cm
